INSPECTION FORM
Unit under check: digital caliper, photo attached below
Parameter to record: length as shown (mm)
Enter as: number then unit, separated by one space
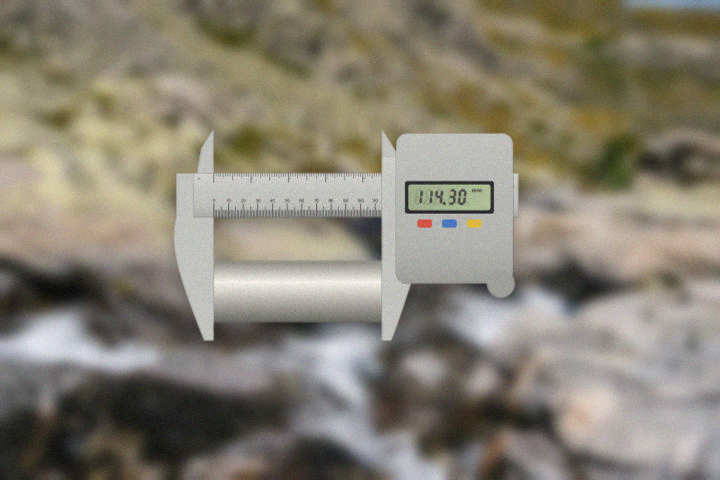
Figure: 114.30 mm
